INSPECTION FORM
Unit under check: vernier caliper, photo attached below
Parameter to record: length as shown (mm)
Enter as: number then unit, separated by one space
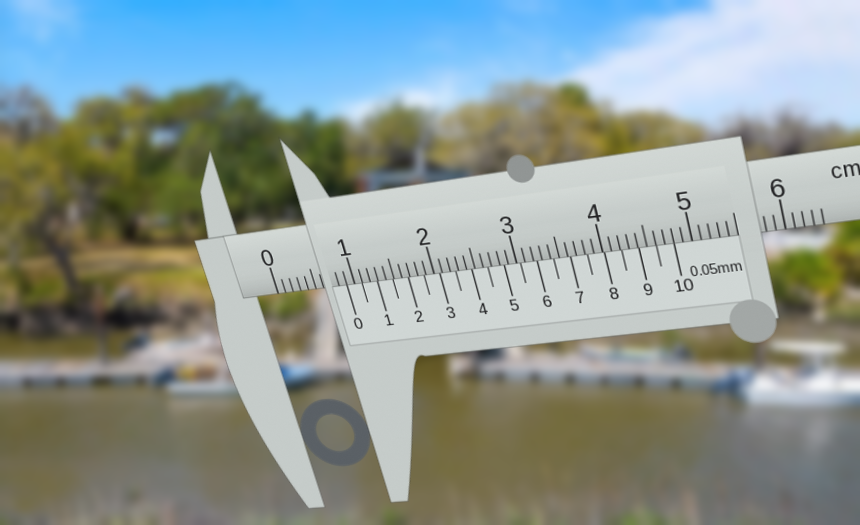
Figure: 9.0 mm
